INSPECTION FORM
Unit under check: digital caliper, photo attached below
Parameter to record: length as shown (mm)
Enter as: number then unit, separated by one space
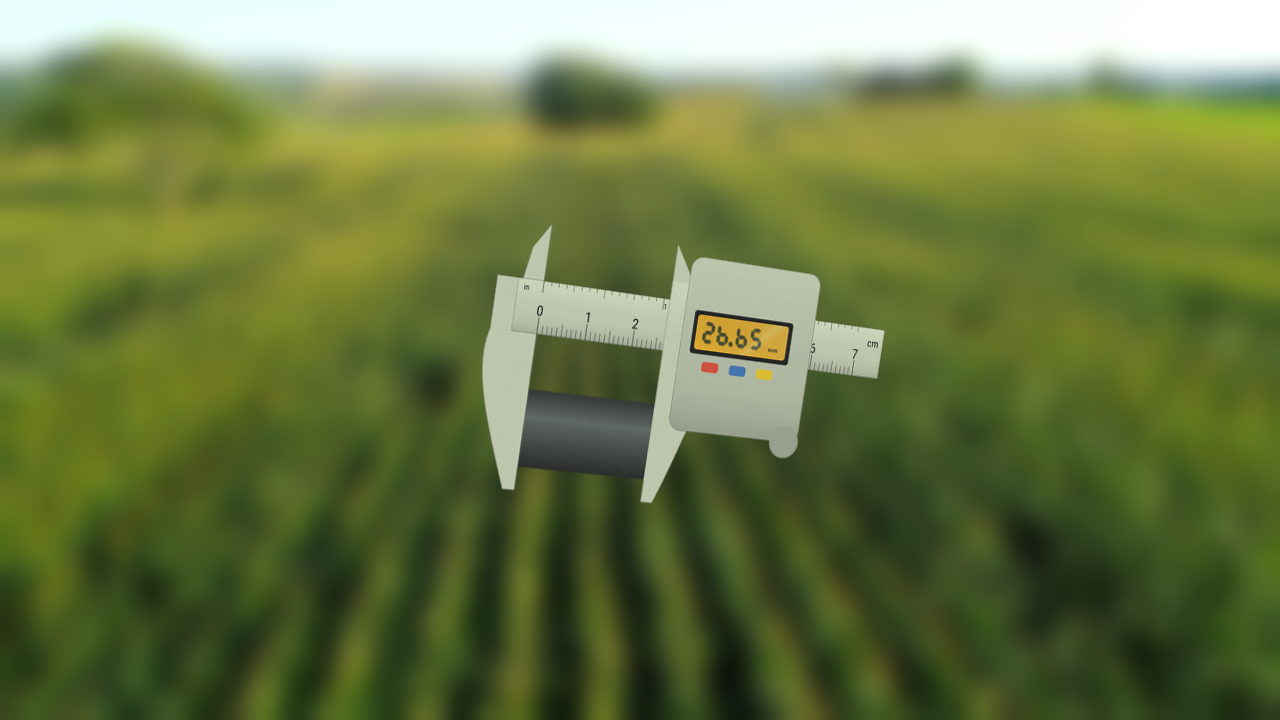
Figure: 26.65 mm
